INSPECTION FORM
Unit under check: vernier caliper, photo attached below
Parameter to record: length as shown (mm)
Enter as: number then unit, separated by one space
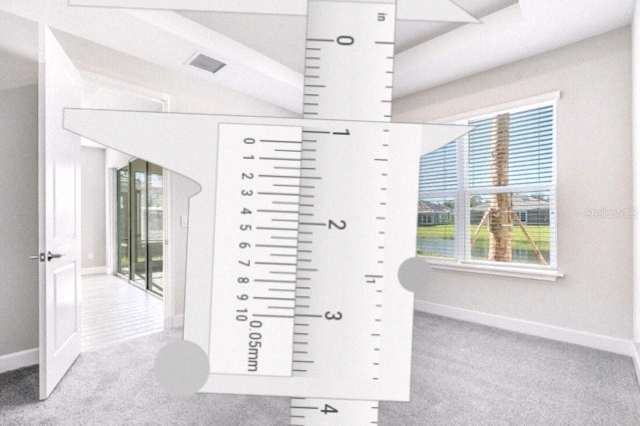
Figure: 11.2 mm
